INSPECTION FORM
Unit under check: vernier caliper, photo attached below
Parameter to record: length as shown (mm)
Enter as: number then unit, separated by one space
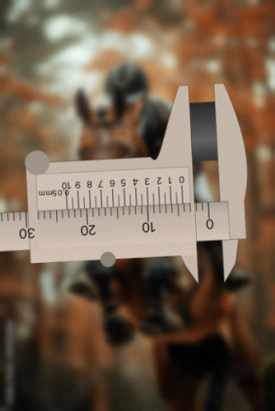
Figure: 4.2 mm
